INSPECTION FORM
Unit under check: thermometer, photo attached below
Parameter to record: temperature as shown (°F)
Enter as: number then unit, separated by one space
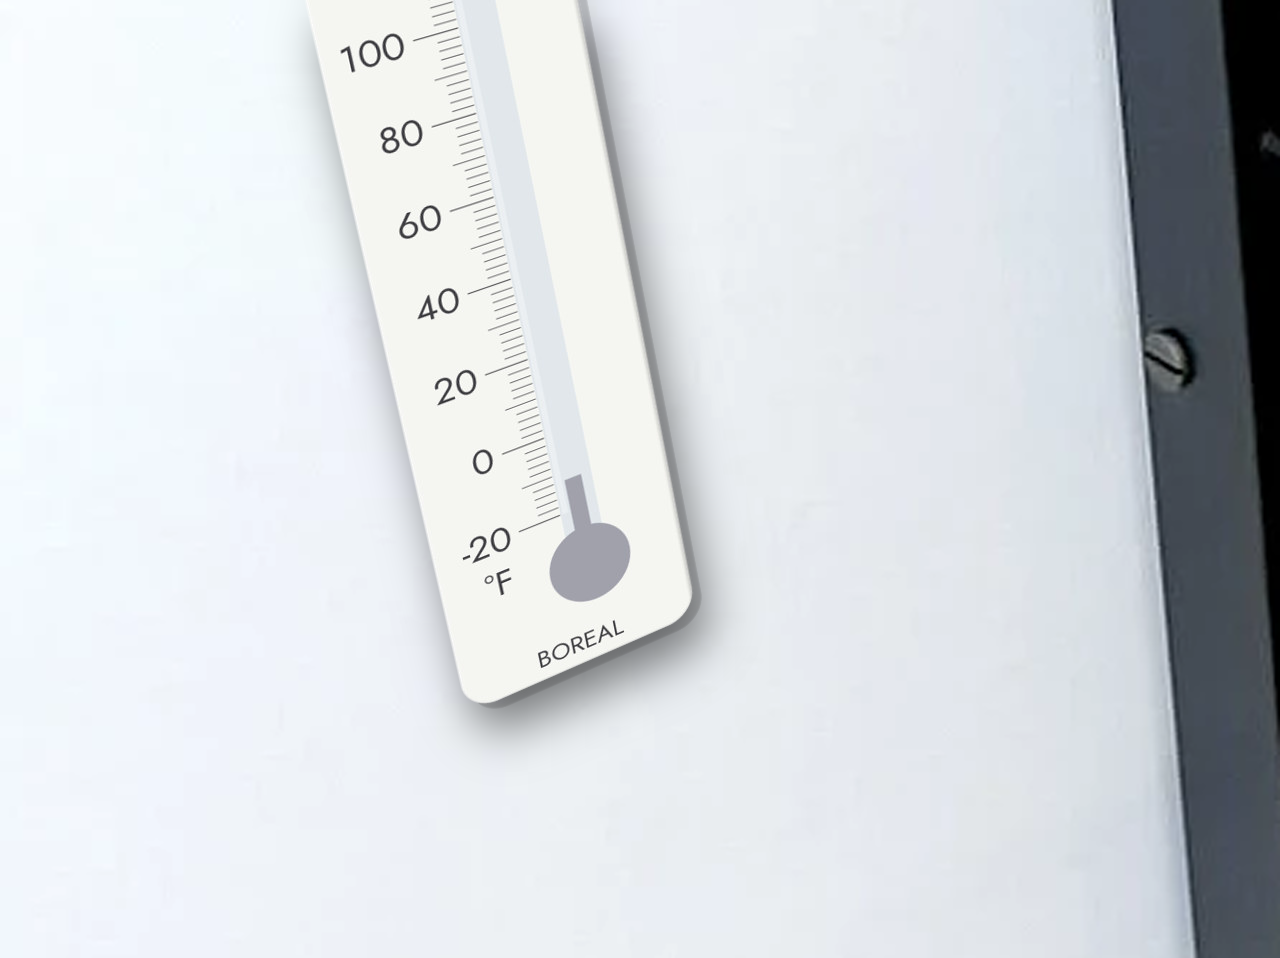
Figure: -12 °F
